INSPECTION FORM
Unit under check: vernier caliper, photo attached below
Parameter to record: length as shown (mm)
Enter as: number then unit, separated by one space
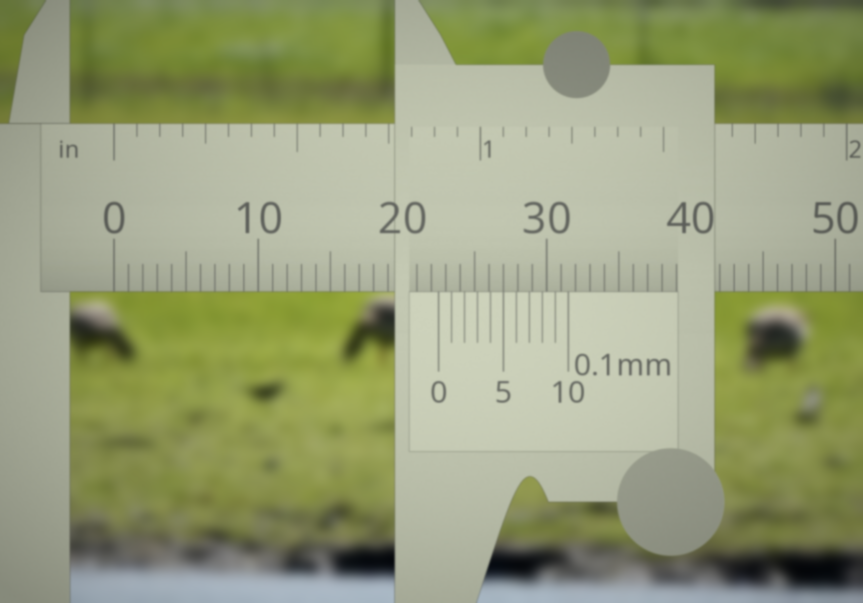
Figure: 22.5 mm
